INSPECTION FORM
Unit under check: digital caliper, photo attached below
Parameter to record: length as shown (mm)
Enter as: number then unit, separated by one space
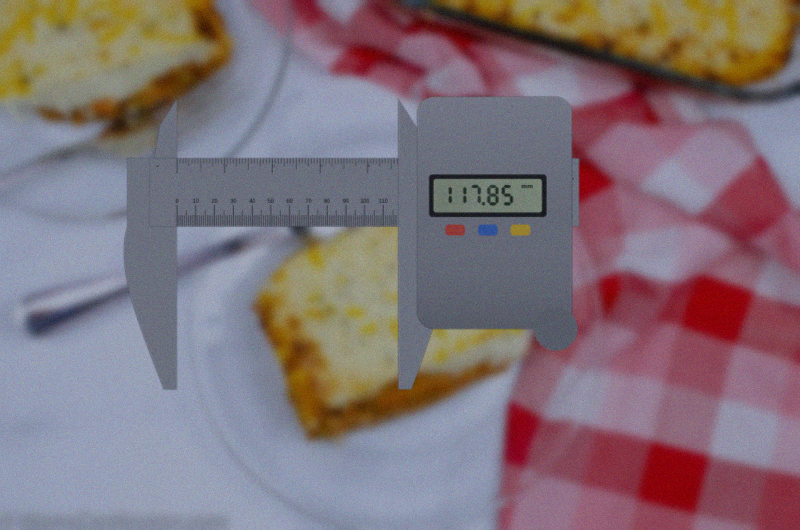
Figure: 117.85 mm
